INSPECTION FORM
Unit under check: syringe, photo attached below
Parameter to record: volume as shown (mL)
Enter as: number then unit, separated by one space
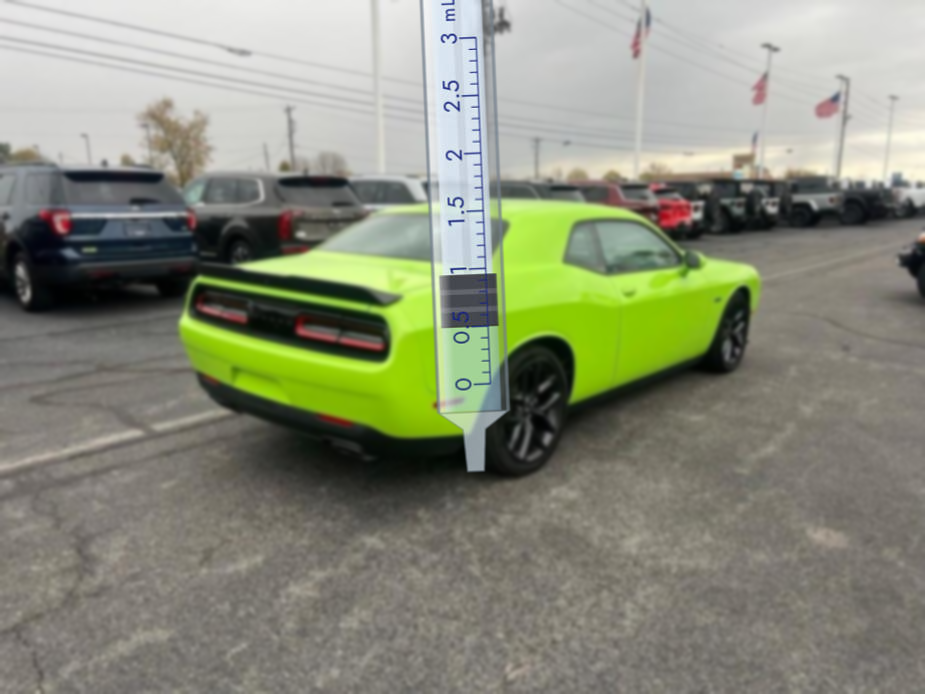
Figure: 0.5 mL
